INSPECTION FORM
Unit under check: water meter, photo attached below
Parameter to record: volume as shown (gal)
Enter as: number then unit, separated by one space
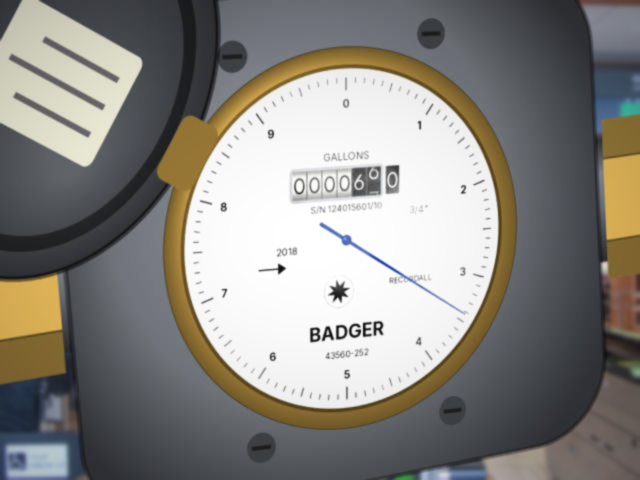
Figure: 663.4 gal
